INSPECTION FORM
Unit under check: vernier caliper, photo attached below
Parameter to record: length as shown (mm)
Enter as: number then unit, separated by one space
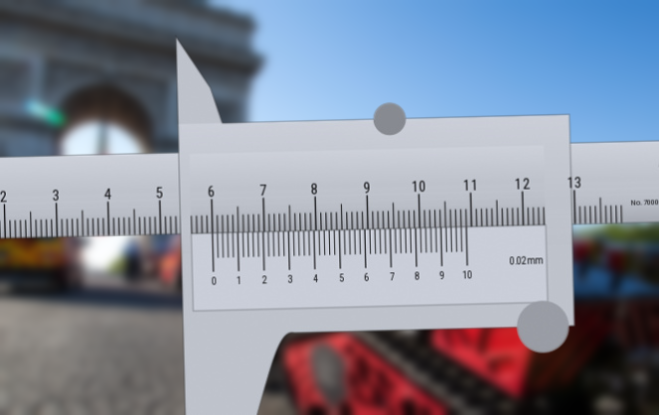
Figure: 60.0 mm
